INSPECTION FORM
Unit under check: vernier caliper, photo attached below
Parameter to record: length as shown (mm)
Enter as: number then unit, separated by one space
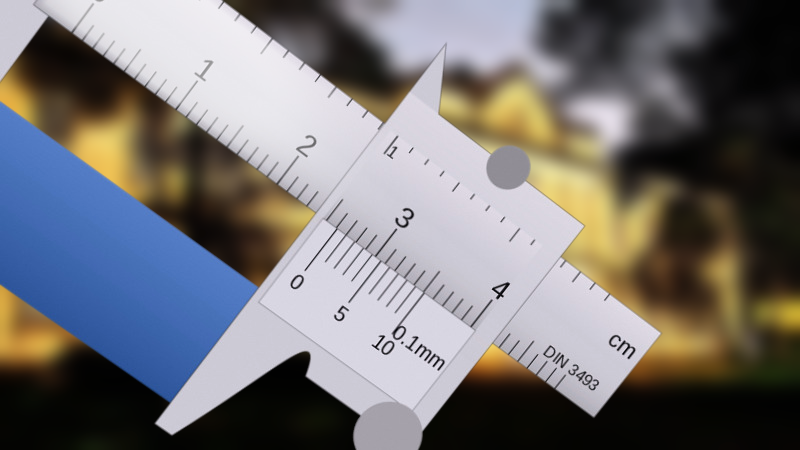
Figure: 26.1 mm
